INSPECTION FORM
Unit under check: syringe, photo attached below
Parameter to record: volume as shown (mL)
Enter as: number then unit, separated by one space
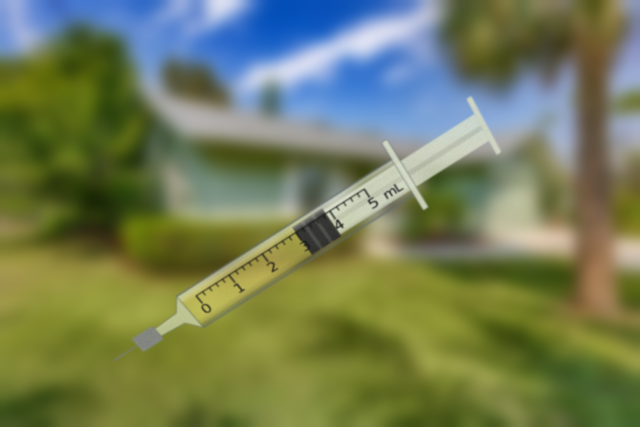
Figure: 3 mL
